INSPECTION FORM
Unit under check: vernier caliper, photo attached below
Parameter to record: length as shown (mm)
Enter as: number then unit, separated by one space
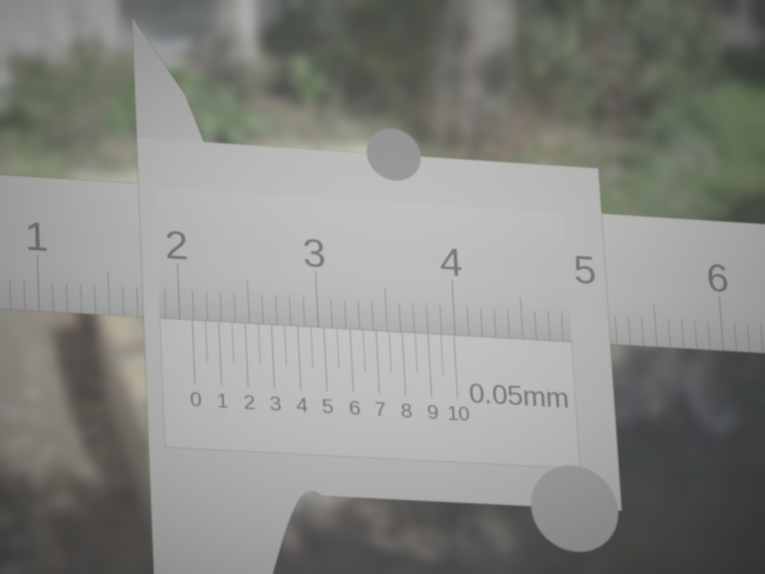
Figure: 20.9 mm
